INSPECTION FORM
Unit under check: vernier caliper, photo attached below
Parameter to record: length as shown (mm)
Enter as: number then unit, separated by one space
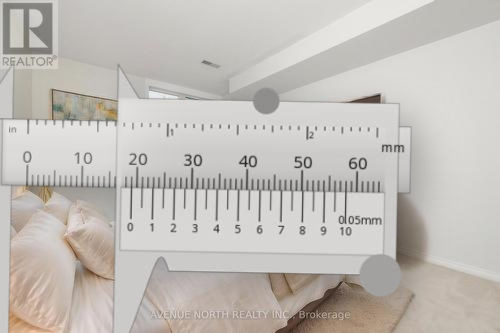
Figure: 19.0 mm
